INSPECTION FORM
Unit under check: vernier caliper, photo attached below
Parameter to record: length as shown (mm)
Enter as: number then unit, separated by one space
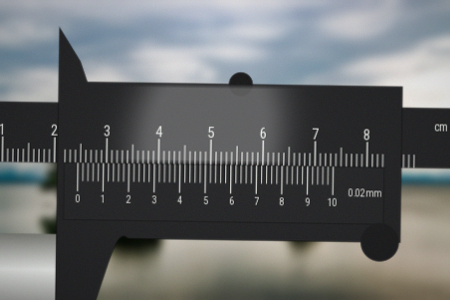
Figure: 24.5 mm
